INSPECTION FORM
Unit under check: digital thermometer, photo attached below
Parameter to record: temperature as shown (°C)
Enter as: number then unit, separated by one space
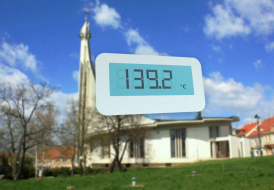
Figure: 139.2 °C
